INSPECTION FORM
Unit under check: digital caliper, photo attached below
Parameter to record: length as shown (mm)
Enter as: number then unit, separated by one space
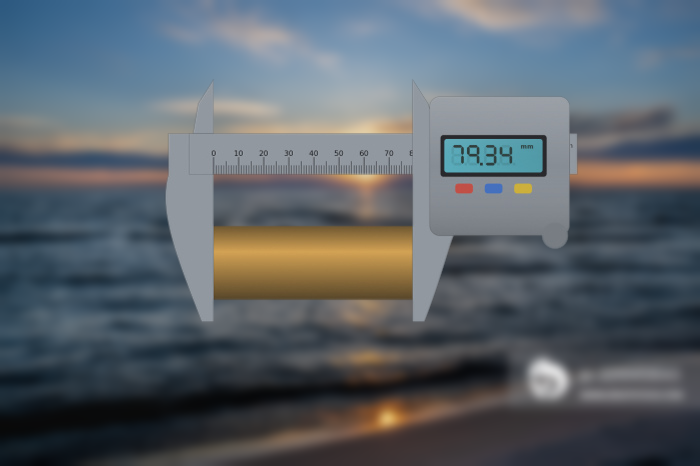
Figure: 79.34 mm
